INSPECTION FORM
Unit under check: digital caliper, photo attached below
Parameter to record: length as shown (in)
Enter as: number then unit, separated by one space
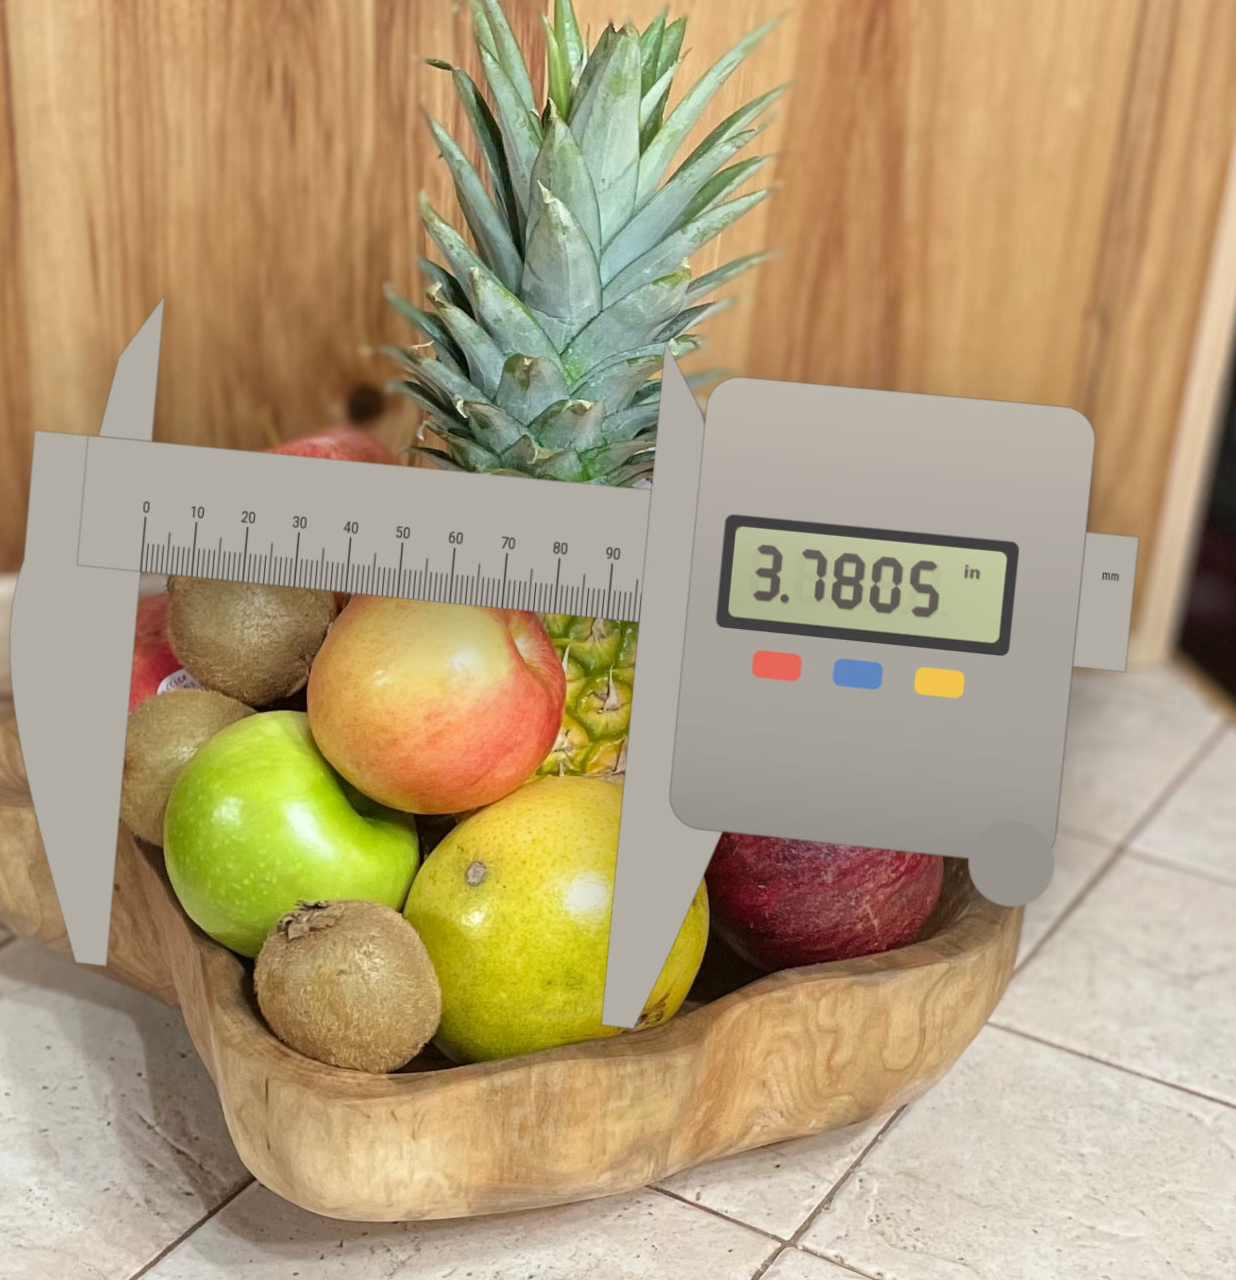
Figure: 3.7805 in
